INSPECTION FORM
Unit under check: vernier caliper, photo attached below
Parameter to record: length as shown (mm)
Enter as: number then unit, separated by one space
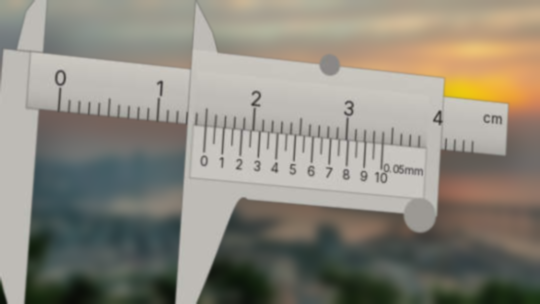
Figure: 15.0 mm
